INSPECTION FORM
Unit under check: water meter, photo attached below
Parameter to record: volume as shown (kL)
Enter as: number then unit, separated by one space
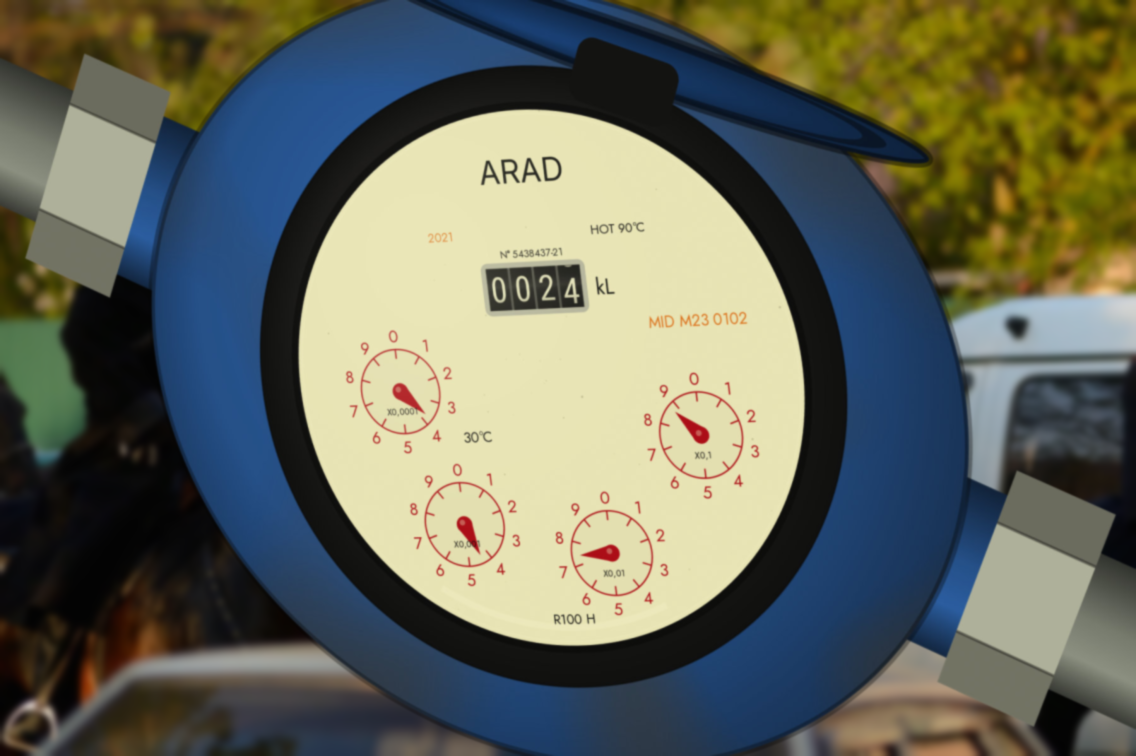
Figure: 23.8743 kL
